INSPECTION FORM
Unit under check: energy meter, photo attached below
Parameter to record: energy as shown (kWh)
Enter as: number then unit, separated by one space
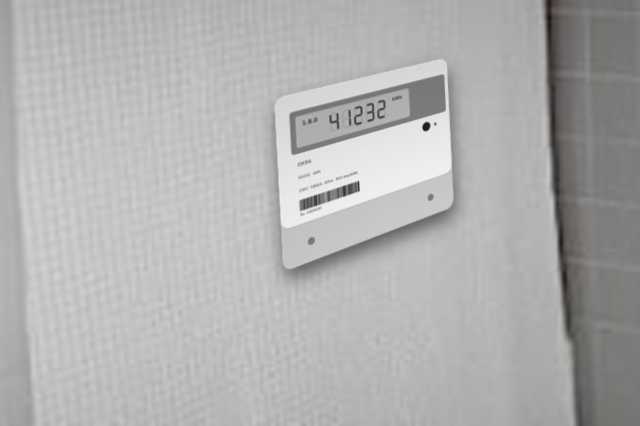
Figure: 41232 kWh
